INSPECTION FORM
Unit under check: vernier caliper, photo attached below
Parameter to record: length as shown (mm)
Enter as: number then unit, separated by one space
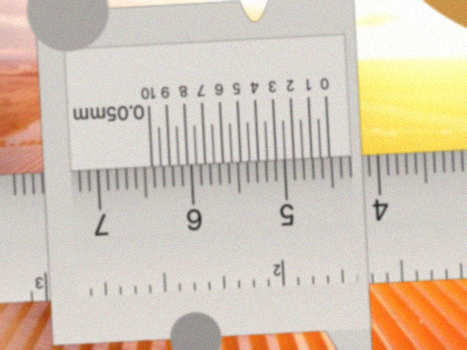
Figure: 45.2 mm
